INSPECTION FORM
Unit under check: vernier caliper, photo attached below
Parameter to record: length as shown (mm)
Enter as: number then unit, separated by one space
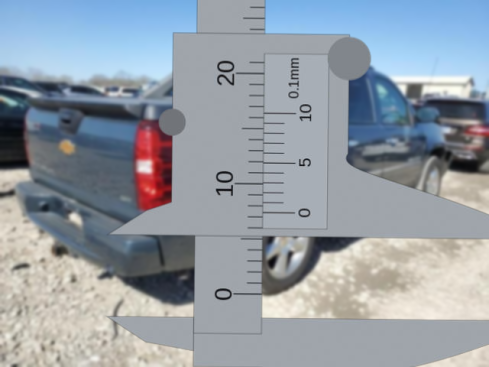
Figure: 7.4 mm
